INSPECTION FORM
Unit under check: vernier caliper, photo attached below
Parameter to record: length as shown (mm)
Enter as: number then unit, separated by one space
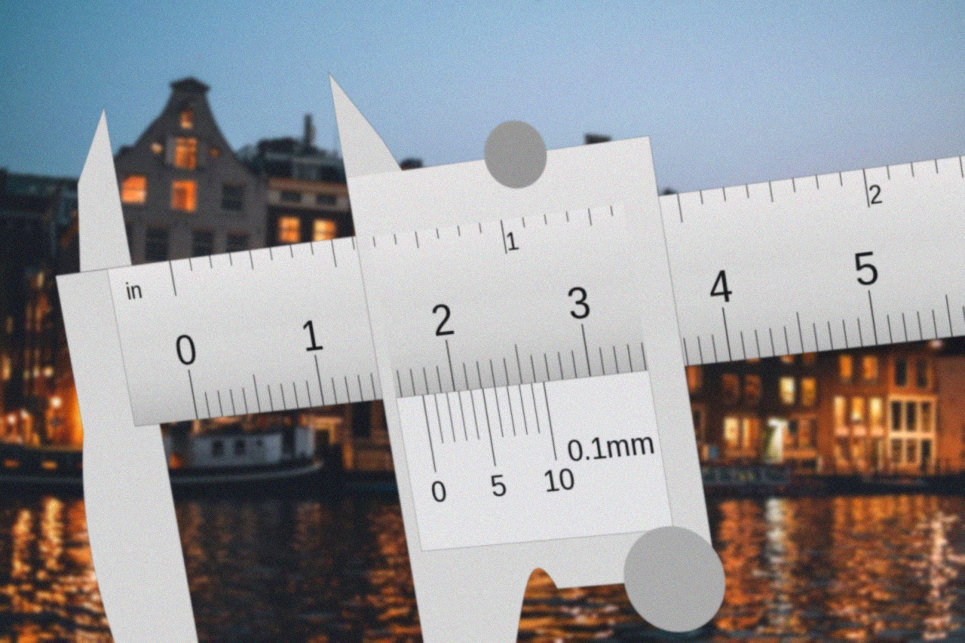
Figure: 17.6 mm
